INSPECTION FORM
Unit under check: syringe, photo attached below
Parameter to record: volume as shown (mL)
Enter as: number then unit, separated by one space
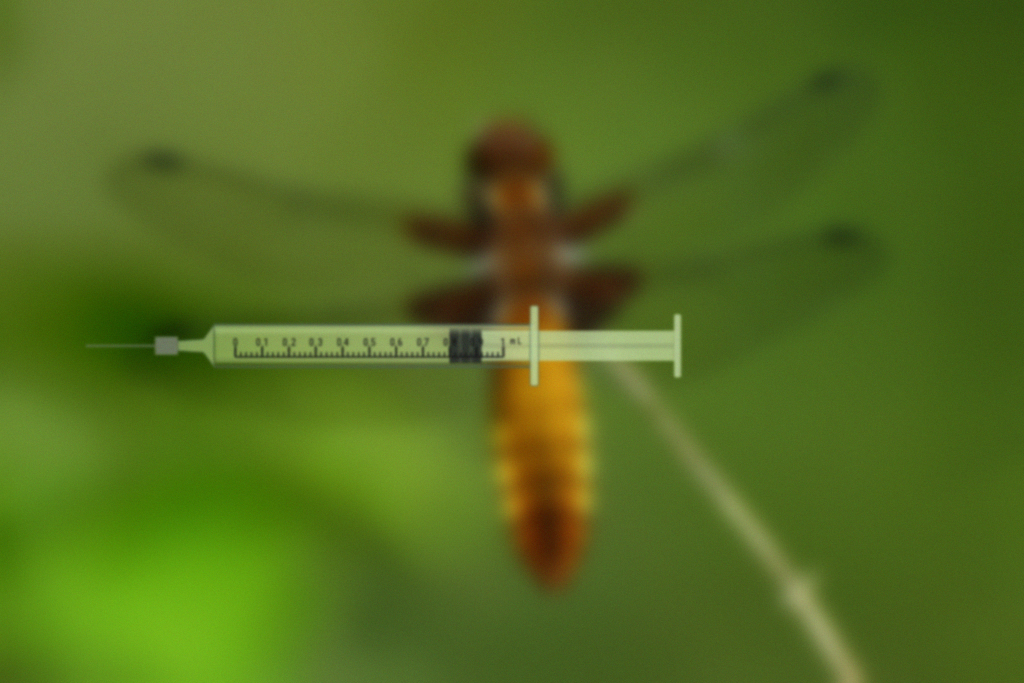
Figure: 0.8 mL
